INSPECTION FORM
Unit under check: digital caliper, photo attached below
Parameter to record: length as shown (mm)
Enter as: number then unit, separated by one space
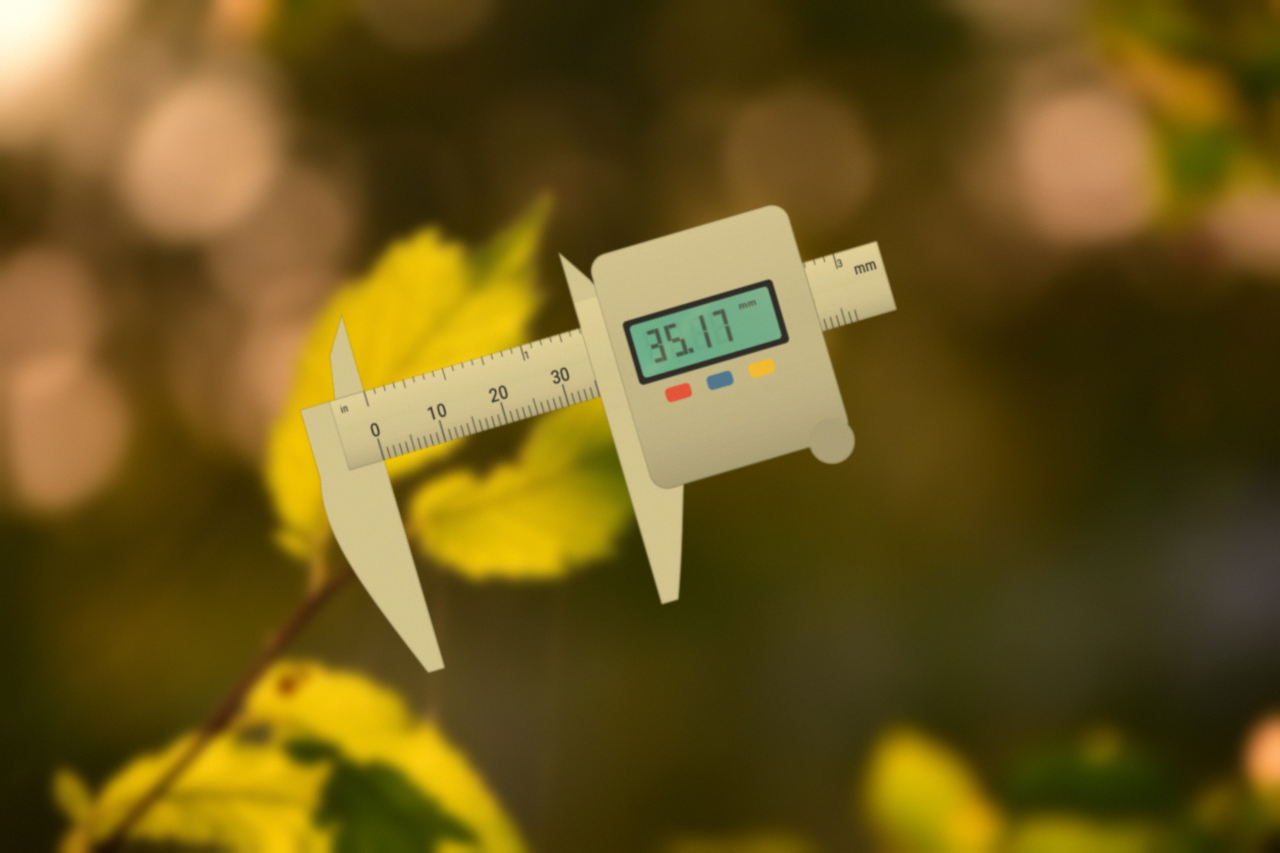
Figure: 35.17 mm
